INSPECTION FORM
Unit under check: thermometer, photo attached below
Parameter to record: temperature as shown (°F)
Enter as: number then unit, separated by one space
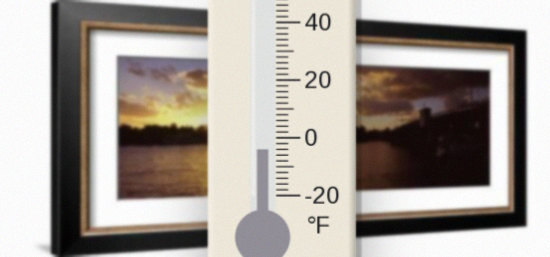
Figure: -4 °F
